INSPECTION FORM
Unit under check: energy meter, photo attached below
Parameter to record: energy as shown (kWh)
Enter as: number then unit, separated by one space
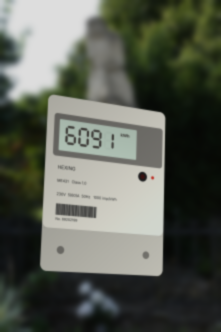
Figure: 6091 kWh
